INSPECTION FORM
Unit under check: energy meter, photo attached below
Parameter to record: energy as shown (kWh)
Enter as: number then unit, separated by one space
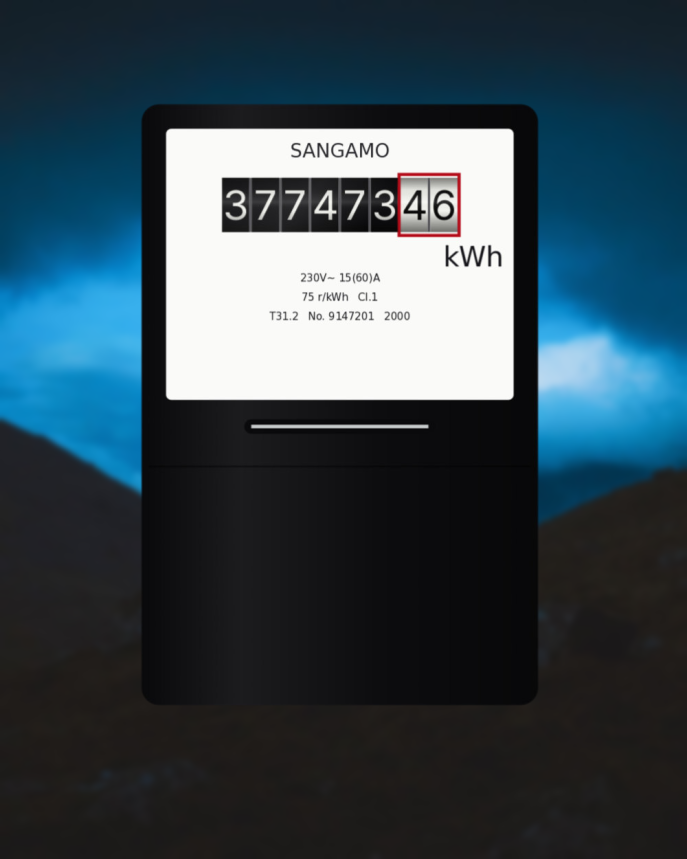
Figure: 377473.46 kWh
